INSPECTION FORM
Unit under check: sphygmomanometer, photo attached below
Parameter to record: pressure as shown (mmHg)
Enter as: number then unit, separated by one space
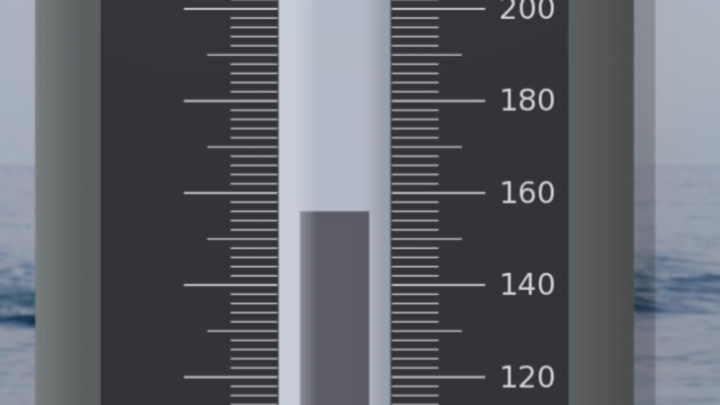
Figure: 156 mmHg
